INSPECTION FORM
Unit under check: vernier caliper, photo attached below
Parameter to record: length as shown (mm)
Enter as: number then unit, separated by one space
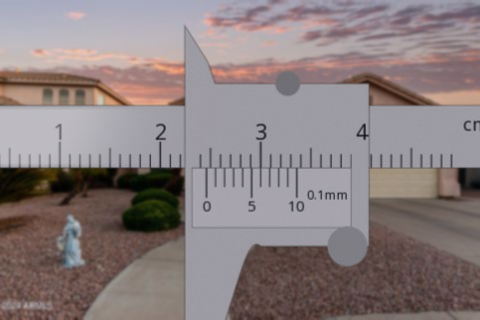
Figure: 24.6 mm
